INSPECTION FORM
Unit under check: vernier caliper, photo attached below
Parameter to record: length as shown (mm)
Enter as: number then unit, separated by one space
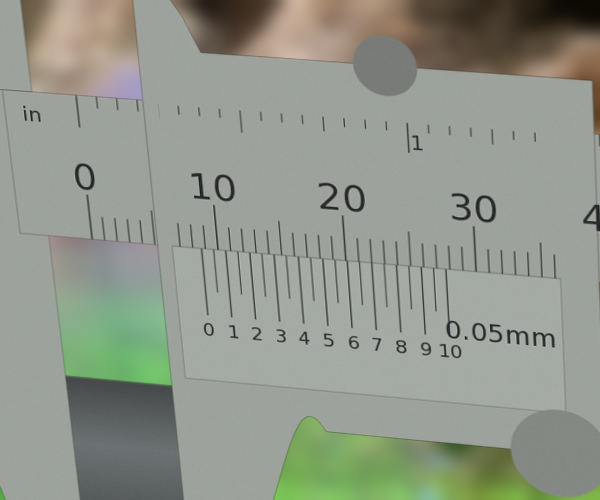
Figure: 8.7 mm
